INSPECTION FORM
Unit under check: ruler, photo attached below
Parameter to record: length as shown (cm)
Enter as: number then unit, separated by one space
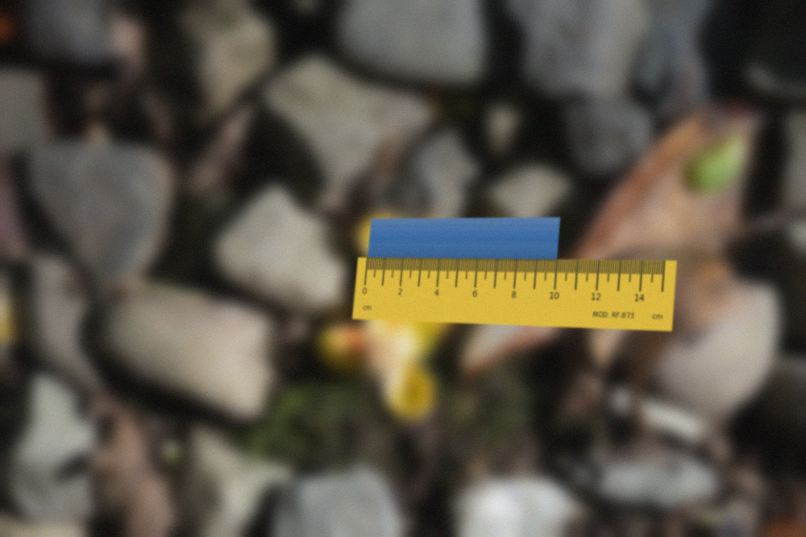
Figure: 10 cm
